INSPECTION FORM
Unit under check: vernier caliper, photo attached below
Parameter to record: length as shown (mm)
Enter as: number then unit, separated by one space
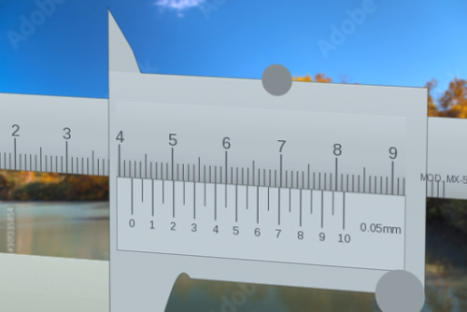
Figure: 42.4 mm
